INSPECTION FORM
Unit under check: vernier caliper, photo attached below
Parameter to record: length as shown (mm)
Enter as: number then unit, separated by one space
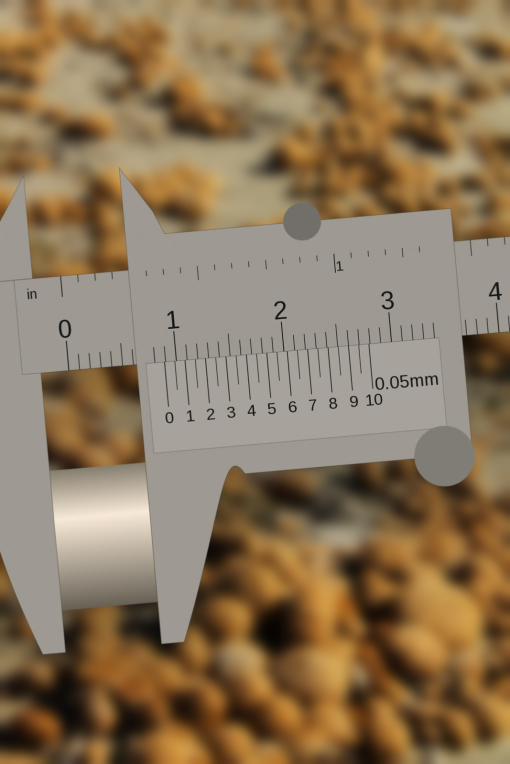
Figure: 8.9 mm
